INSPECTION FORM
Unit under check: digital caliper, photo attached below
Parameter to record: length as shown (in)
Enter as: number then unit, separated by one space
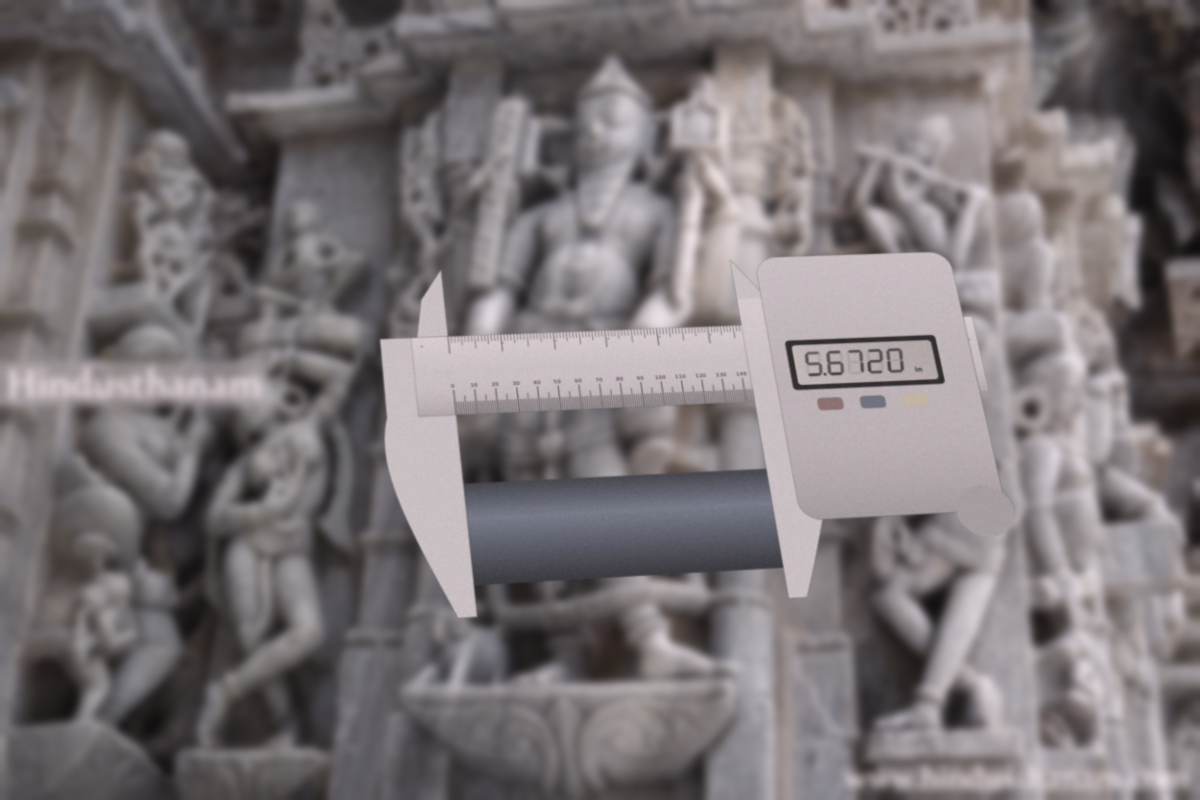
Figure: 5.6720 in
